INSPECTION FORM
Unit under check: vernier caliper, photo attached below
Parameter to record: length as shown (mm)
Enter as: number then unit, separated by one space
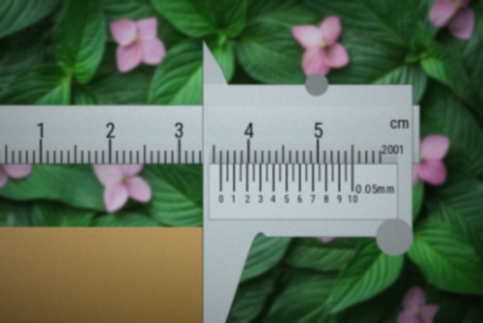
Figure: 36.0 mm
